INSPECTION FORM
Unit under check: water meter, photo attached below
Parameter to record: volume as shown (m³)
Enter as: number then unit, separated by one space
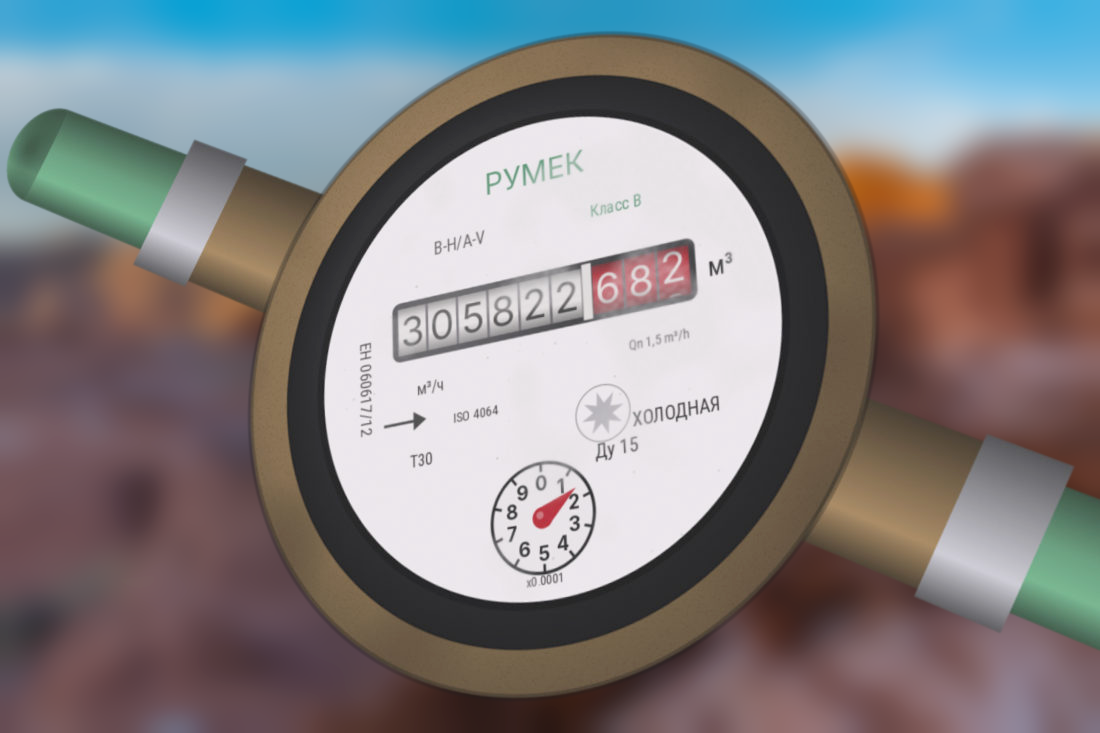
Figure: 305822.6821 m³
